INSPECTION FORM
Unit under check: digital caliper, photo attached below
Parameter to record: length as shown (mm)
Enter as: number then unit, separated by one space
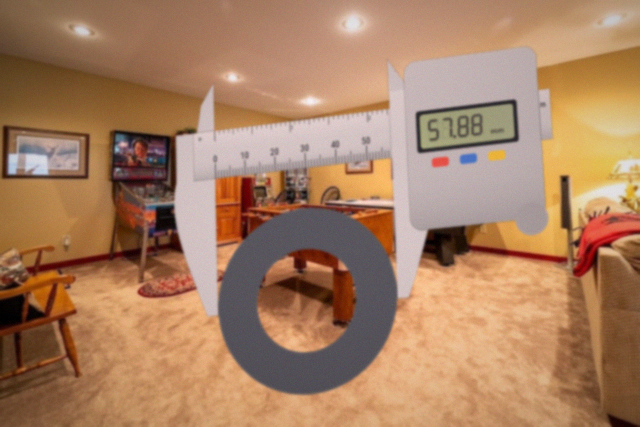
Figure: 57.88 mm
